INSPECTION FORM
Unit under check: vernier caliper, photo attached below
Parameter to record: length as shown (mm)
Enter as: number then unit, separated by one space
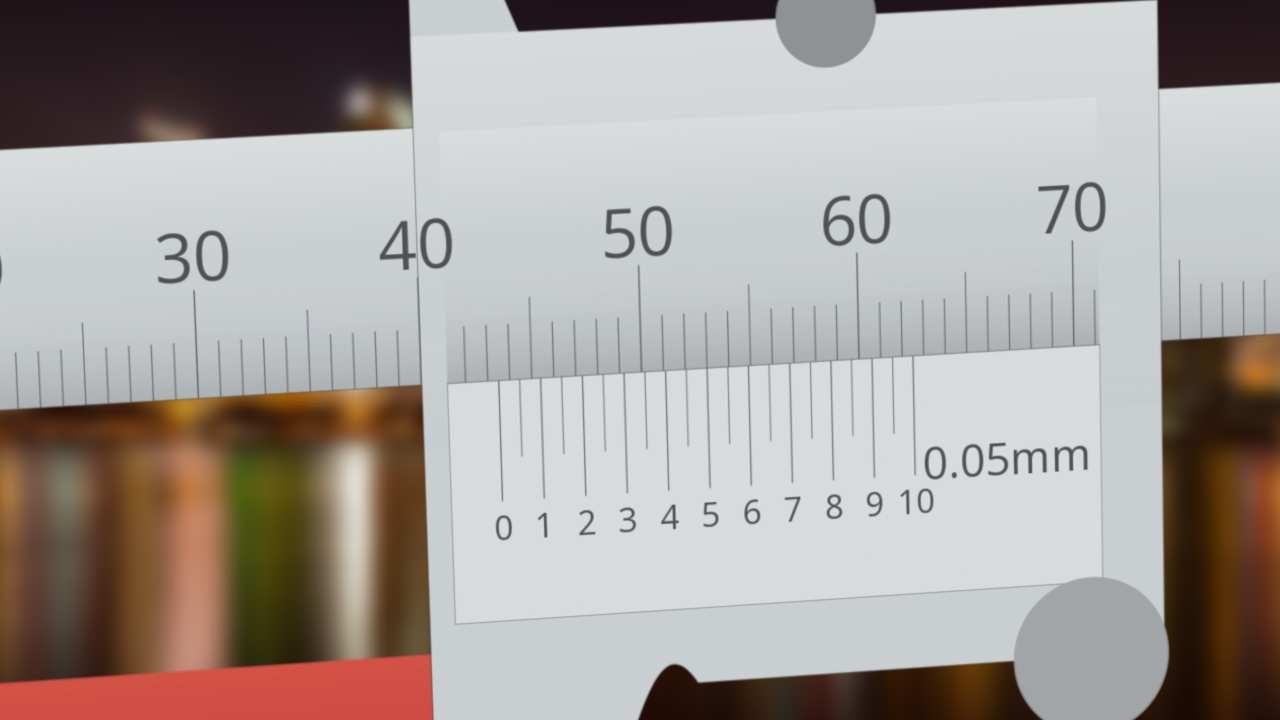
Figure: 43.5 mm
